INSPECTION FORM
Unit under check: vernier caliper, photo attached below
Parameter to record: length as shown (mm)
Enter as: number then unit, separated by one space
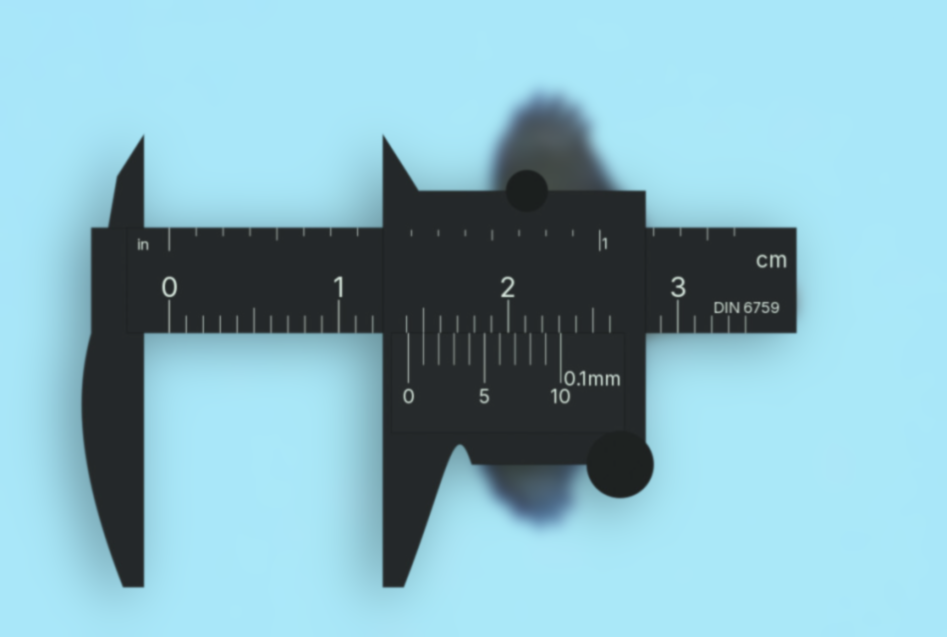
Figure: 14.1 mm
